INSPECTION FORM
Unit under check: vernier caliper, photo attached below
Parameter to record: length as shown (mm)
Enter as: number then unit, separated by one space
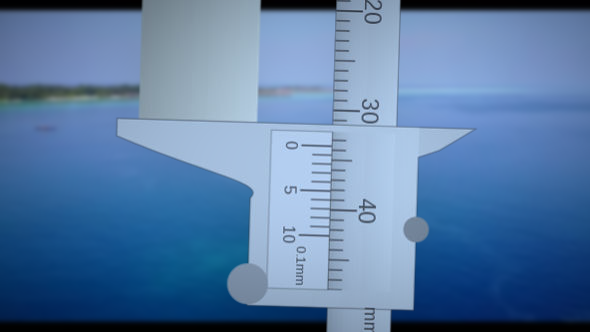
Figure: 33.6 mm
